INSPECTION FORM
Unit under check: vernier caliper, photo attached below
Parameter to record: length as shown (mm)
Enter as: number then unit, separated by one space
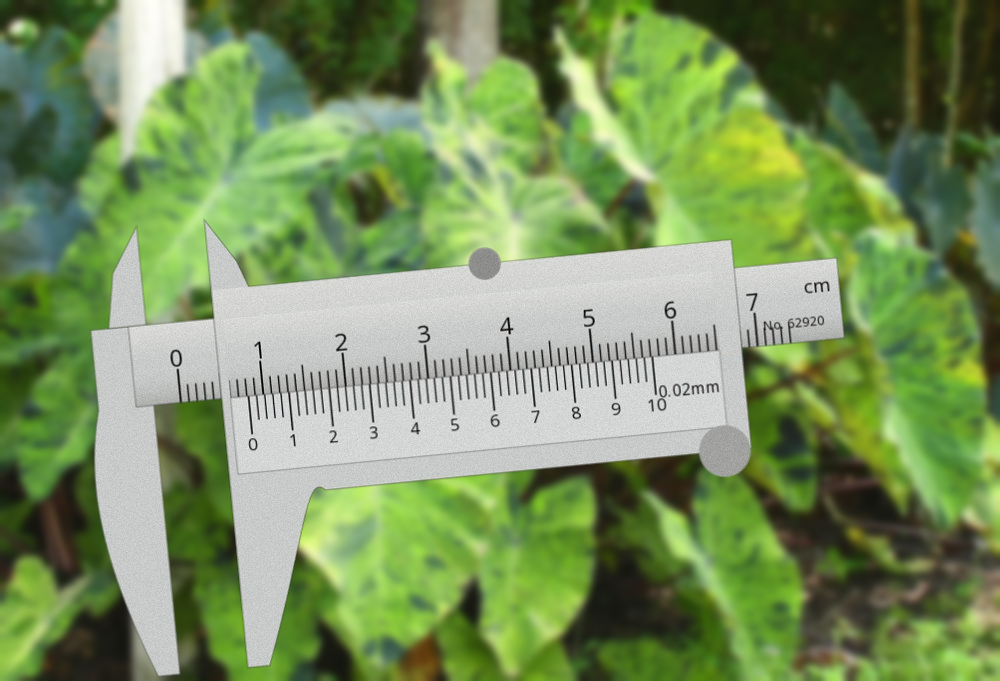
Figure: 8.2 mm
